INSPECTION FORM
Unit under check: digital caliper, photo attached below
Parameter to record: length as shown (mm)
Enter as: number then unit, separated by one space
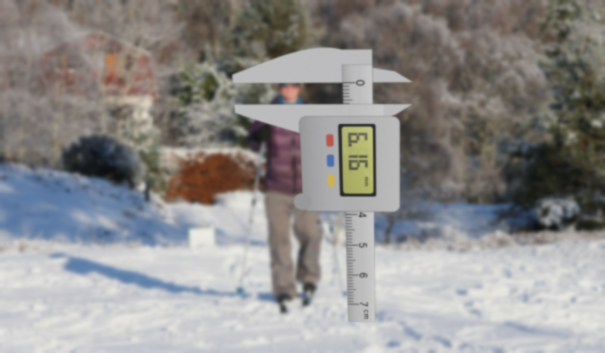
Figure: 6.16 mm
